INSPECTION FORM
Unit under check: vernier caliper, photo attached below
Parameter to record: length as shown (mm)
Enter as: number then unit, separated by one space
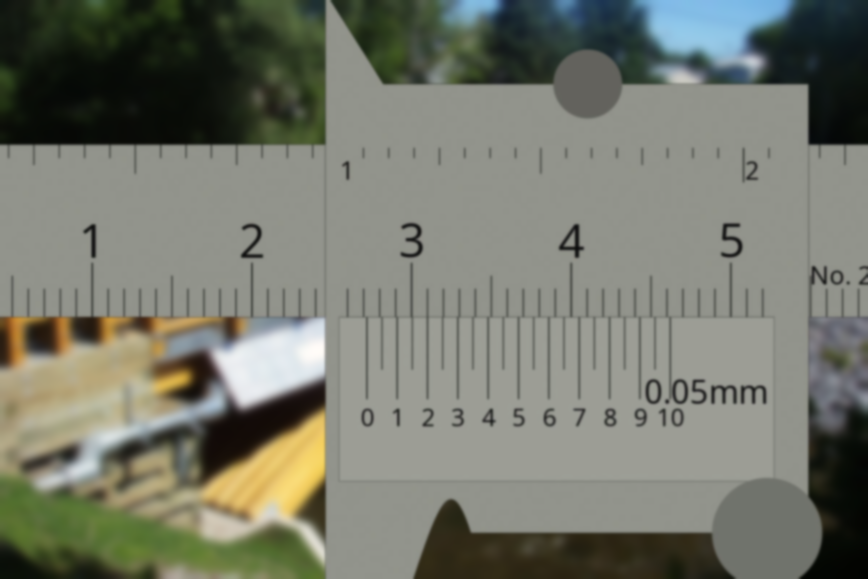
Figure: 27.2 mm
